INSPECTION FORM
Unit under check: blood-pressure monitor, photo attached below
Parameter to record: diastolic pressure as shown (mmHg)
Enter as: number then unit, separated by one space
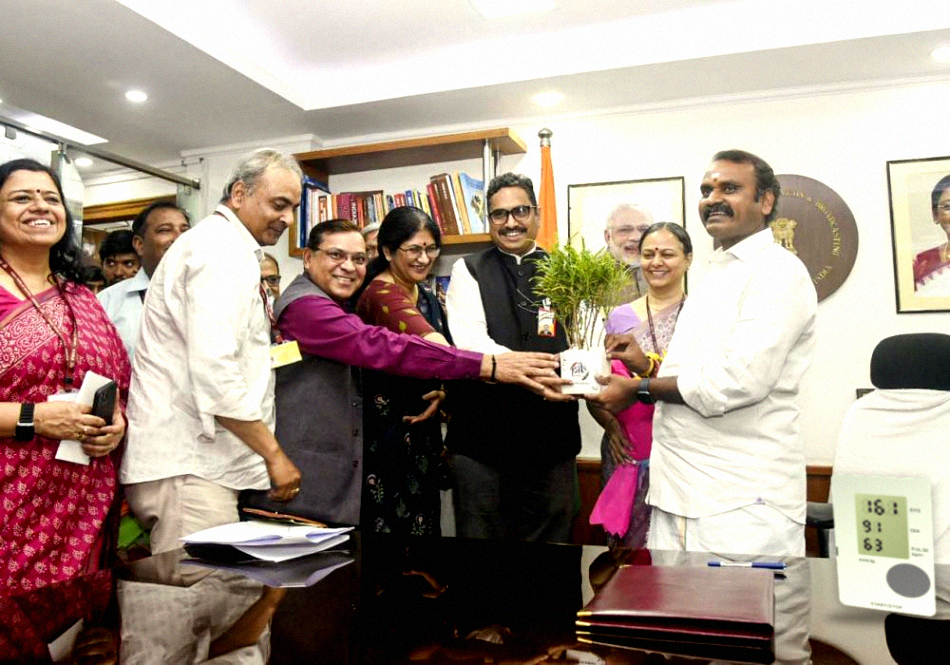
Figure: 91 mmHg
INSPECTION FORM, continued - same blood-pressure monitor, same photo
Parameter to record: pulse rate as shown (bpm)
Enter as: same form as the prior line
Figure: 63 bpm
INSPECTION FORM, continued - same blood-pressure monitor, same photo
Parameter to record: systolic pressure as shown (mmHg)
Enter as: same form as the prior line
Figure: 161 mmHg
